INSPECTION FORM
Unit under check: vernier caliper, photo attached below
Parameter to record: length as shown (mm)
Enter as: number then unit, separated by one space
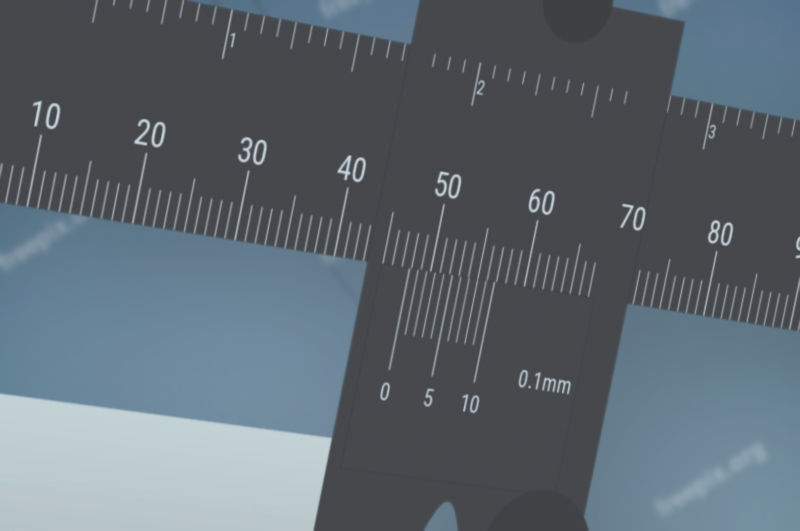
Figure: 47.8 mm
